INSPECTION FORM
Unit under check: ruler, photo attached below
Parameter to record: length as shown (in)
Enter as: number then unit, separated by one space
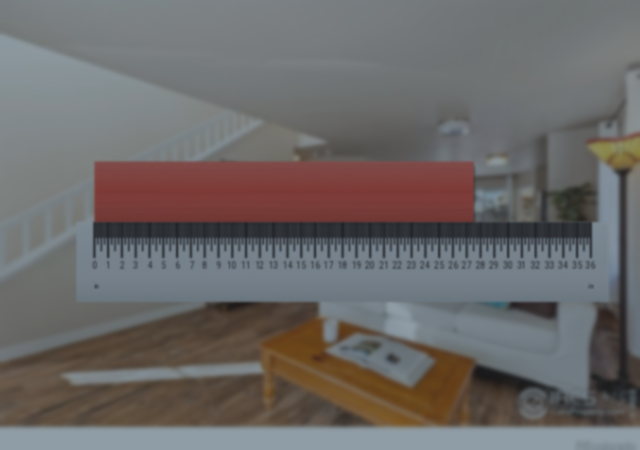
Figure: 27.5 in
